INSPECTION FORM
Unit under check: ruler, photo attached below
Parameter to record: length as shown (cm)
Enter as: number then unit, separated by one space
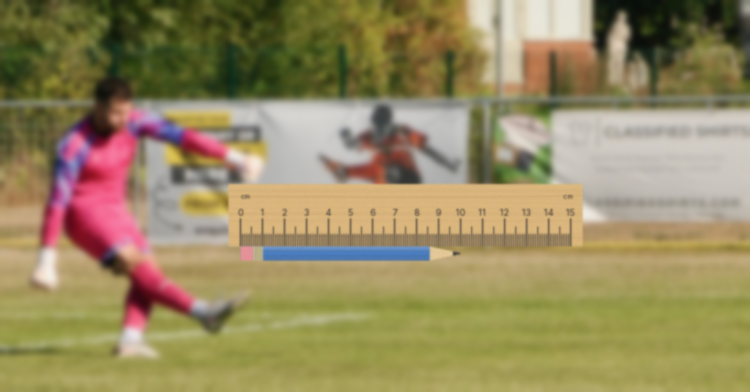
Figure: 10 cm
